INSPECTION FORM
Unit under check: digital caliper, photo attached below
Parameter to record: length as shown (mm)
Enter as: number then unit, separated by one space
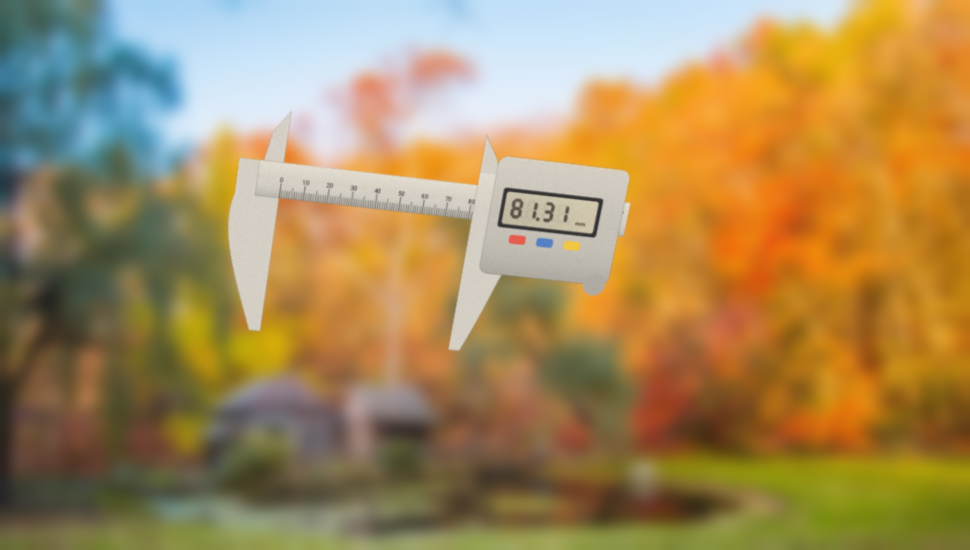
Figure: 81.31 mm
